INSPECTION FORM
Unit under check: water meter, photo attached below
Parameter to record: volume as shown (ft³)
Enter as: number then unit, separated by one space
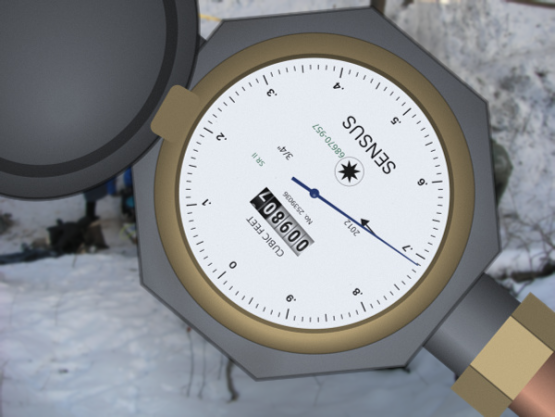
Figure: 9806.71 ft³
